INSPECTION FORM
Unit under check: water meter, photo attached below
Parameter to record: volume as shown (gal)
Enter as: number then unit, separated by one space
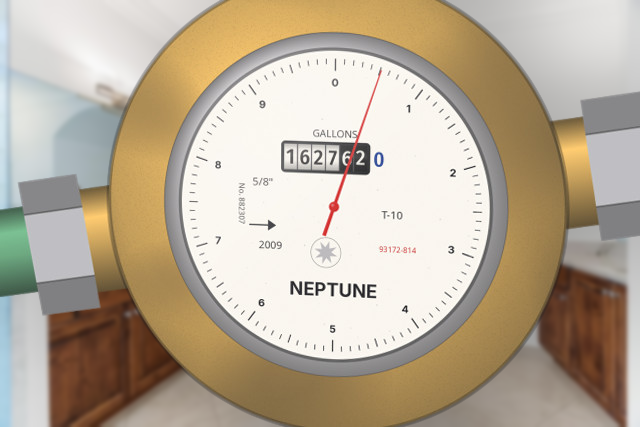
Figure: 1627620.5 gal
